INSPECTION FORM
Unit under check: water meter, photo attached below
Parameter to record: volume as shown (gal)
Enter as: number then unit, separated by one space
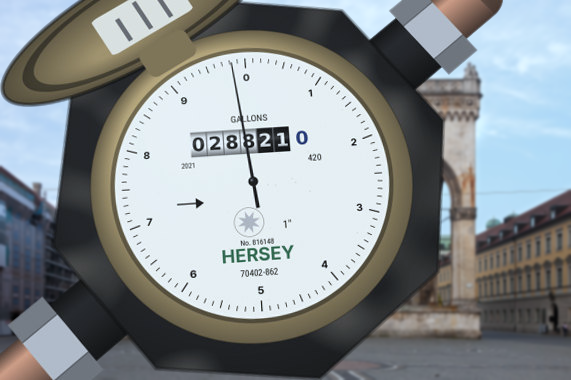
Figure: 288209.8 gal
